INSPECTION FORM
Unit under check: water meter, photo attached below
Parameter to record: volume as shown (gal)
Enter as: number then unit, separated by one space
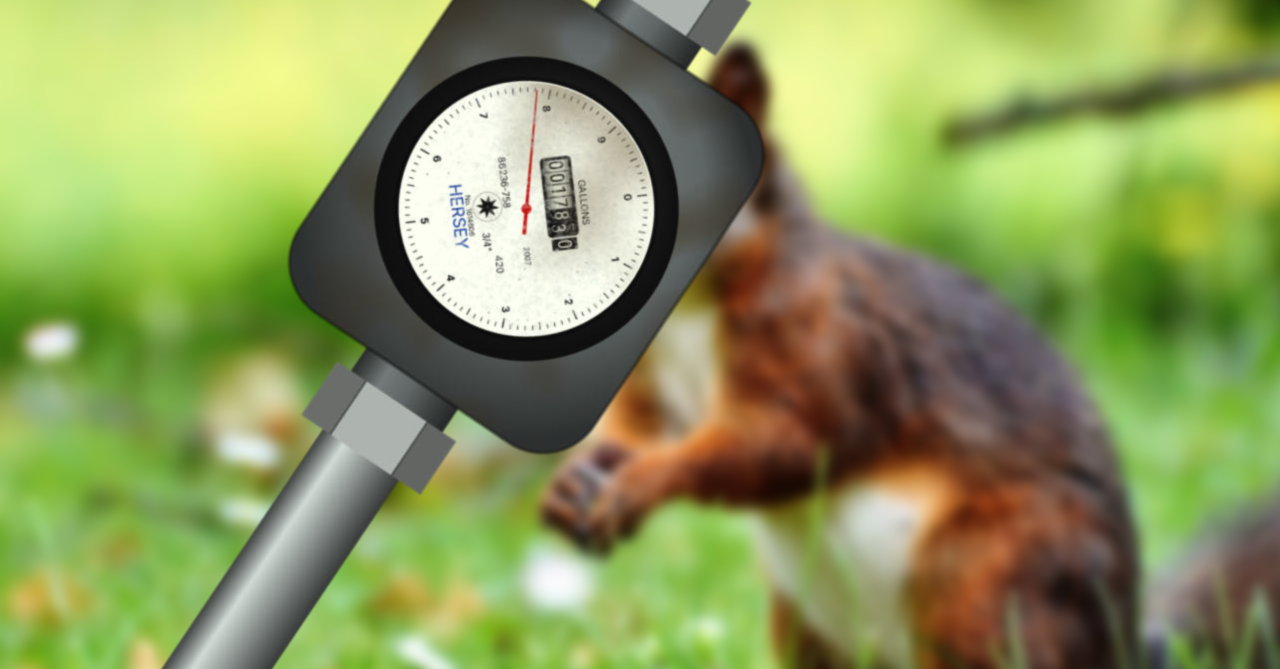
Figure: 17827.8 gal
